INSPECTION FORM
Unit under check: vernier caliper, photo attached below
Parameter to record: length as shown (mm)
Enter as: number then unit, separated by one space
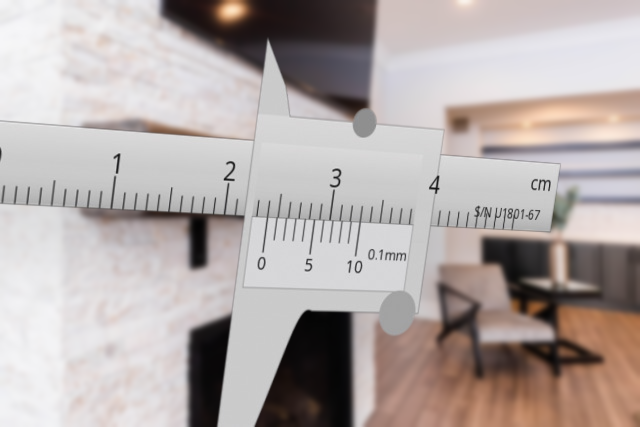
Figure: 24.0 mm
